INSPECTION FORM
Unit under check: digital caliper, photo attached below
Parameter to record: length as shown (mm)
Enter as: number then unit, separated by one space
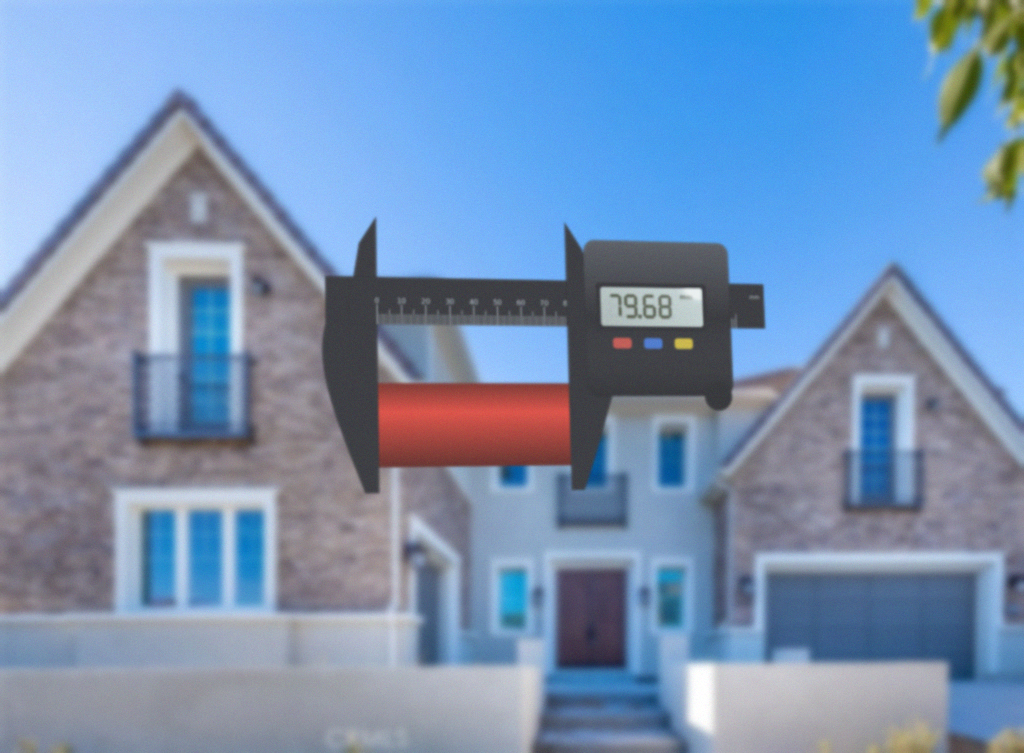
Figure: 79.68 mm
